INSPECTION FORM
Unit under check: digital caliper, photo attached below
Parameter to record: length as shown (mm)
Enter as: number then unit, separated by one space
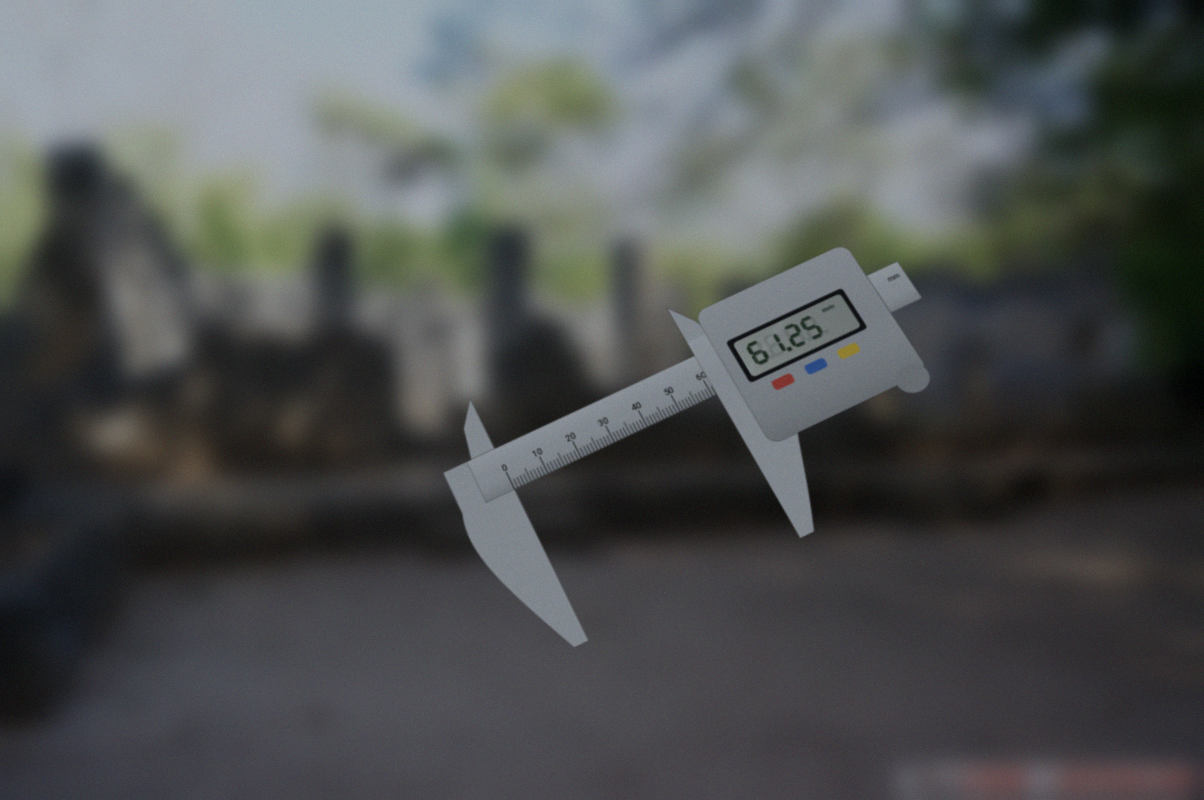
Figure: 61.25 mm
